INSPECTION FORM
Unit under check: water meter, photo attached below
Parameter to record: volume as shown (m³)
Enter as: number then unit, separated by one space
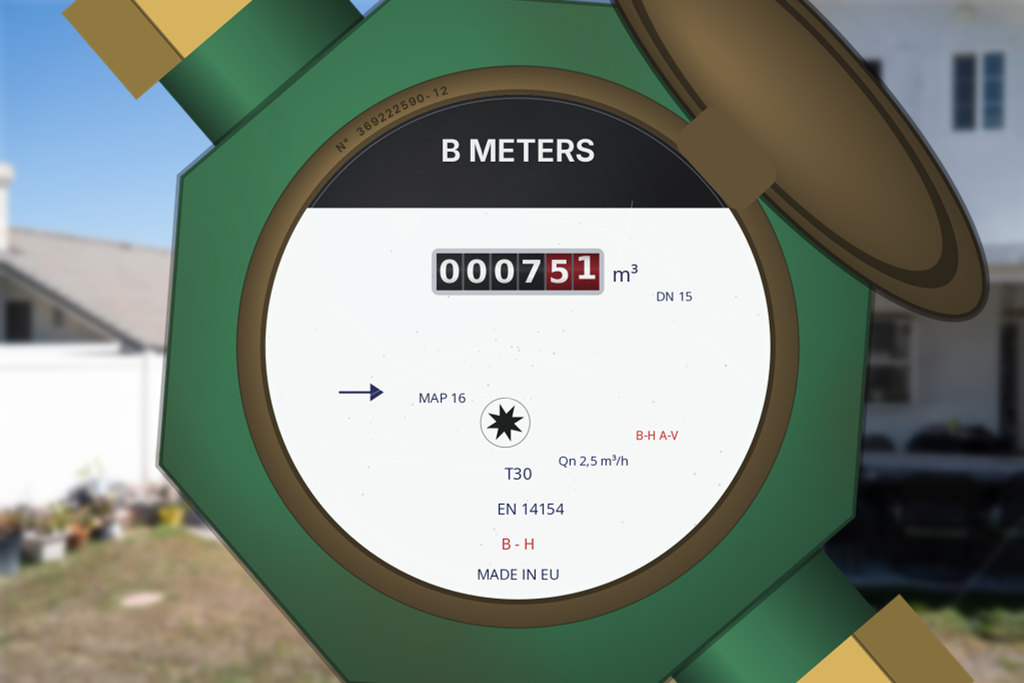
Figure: 7.51 m³
